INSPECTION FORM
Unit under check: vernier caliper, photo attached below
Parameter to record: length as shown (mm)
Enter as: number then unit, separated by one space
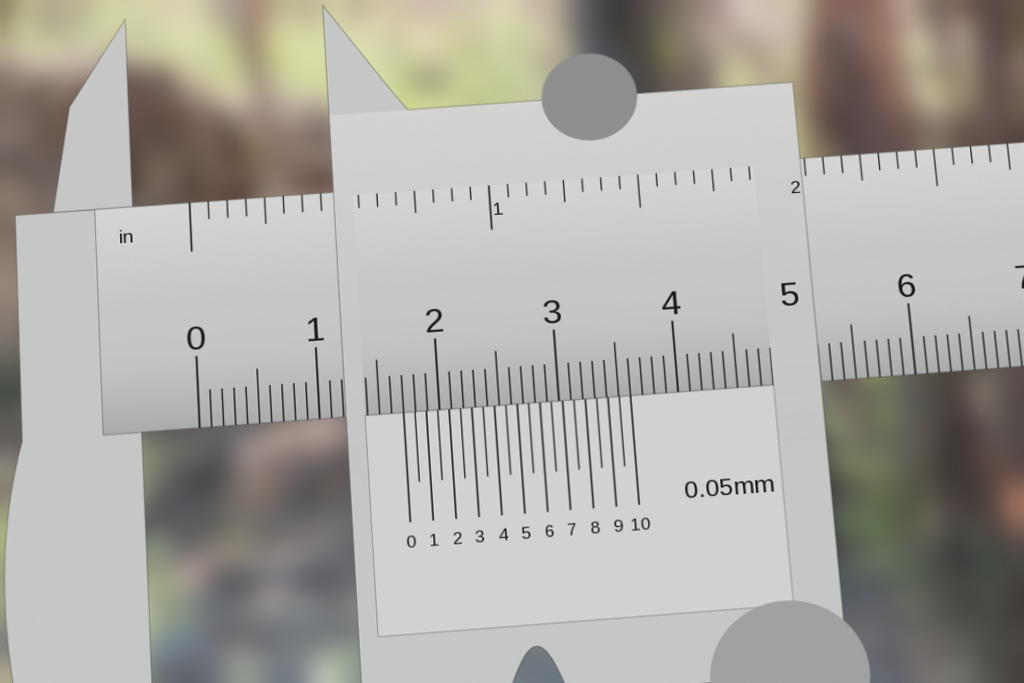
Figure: 17.0 mm
